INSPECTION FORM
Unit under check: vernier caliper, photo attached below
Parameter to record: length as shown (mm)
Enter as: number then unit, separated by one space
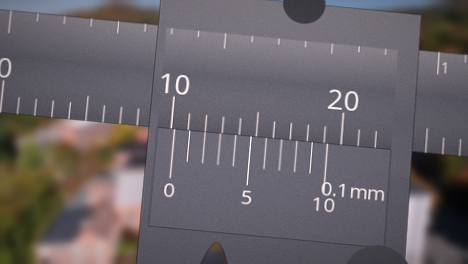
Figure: 10.2 mm
